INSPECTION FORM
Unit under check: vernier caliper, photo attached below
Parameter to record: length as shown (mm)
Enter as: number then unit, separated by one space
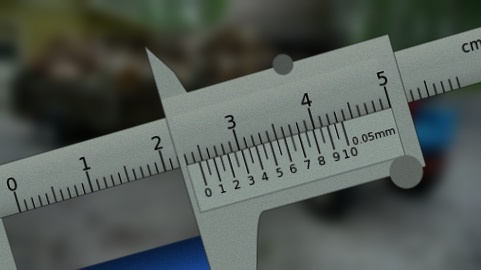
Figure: 24.6 mm
